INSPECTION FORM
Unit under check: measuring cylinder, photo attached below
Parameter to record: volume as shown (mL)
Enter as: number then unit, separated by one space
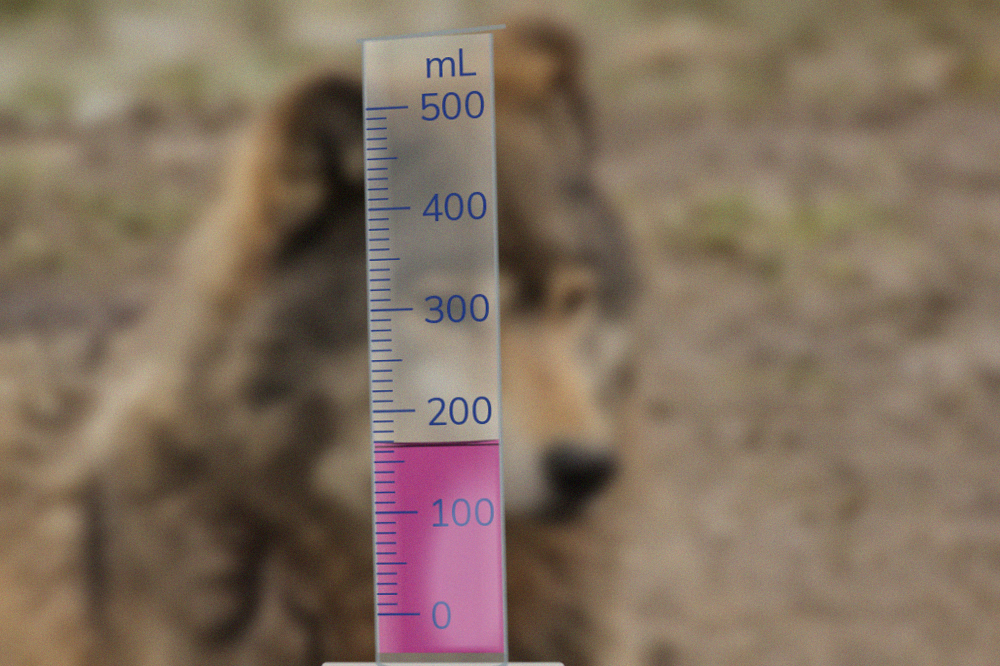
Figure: 165 mL
